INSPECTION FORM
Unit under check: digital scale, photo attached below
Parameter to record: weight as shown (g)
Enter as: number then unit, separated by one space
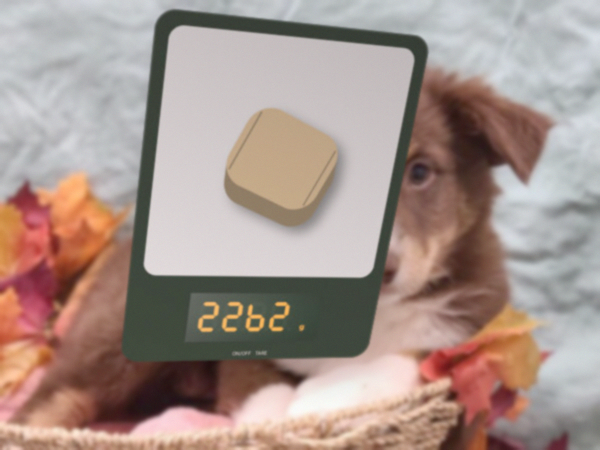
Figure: 2262 g
